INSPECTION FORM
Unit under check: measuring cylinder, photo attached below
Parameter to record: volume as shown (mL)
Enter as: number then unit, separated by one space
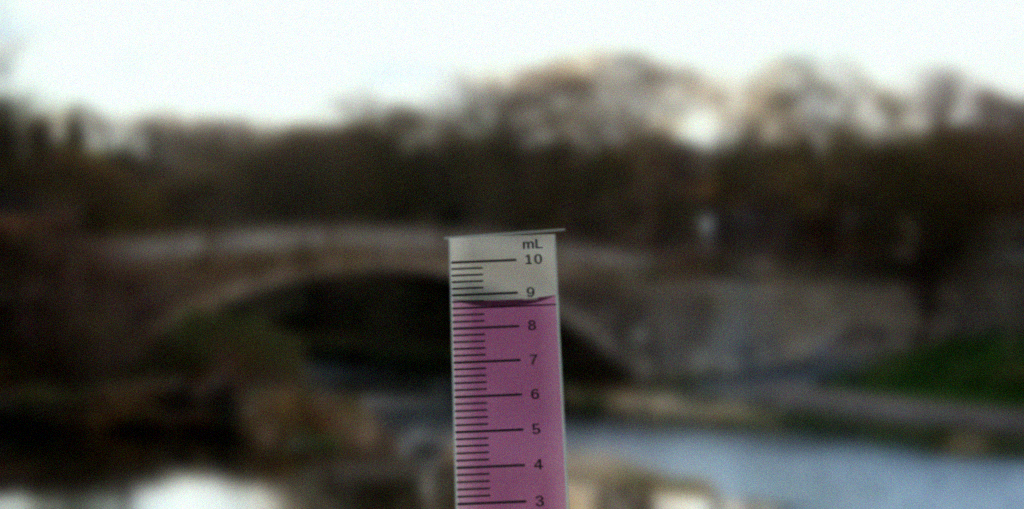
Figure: 8.6 mL
